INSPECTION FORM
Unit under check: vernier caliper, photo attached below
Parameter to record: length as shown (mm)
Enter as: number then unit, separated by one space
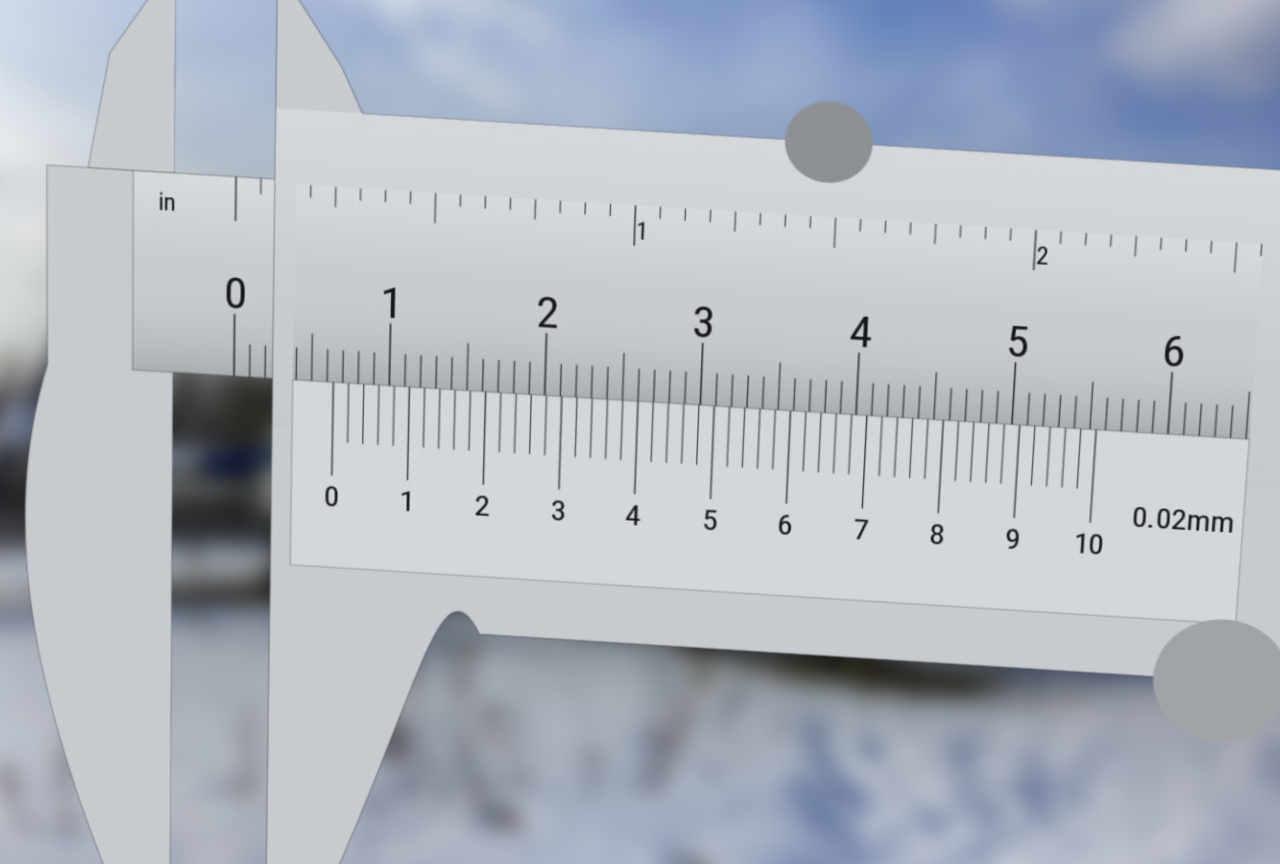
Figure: 6.4 mm
